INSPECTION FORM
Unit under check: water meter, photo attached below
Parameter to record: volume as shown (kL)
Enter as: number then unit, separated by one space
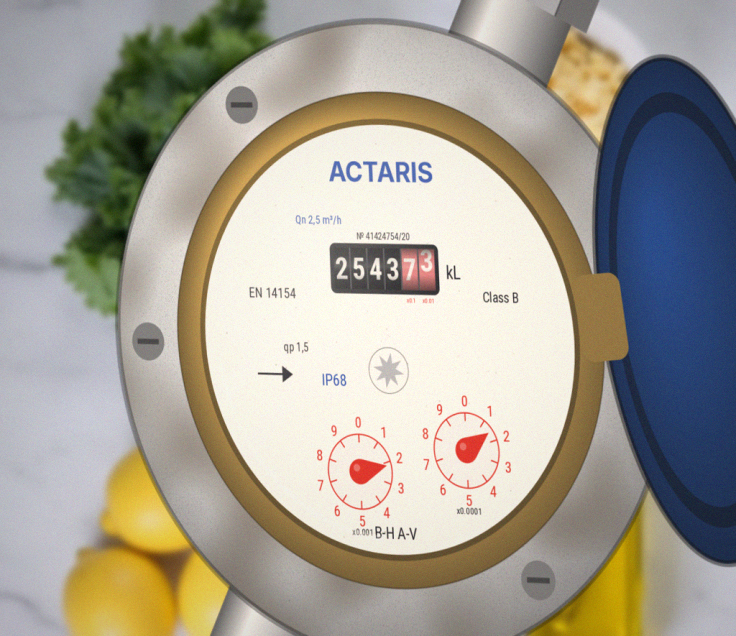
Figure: 2543.7321 kL
